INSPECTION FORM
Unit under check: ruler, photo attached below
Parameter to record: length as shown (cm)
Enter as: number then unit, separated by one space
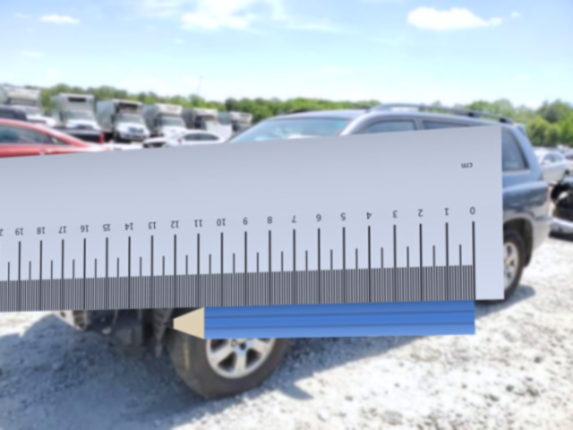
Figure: 12.5 cm
